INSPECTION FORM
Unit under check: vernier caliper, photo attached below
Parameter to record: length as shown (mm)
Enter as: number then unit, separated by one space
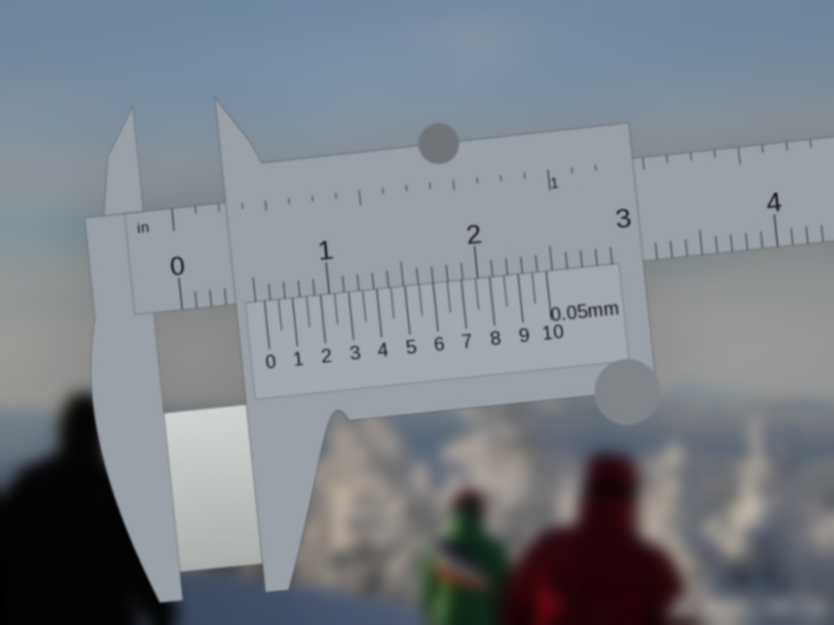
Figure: 5.6 mm
